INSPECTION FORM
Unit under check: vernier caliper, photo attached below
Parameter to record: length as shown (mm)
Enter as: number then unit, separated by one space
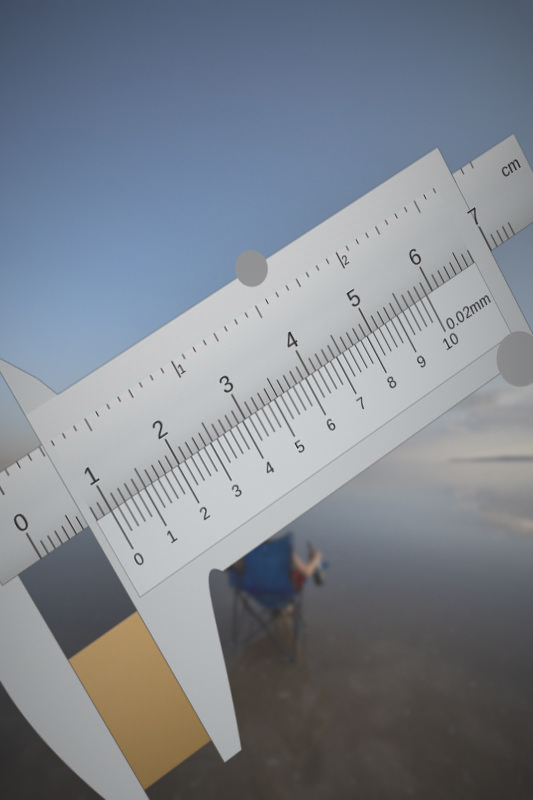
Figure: 10.0 mm
